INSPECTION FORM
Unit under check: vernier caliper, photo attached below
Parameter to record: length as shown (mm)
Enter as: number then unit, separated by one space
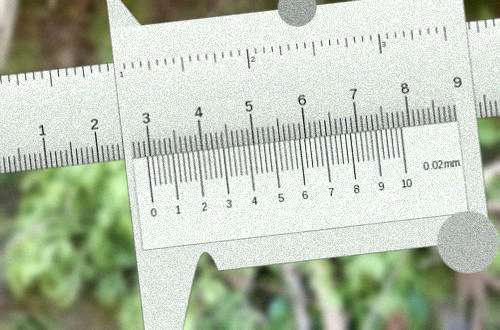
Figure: 29.4 mm
